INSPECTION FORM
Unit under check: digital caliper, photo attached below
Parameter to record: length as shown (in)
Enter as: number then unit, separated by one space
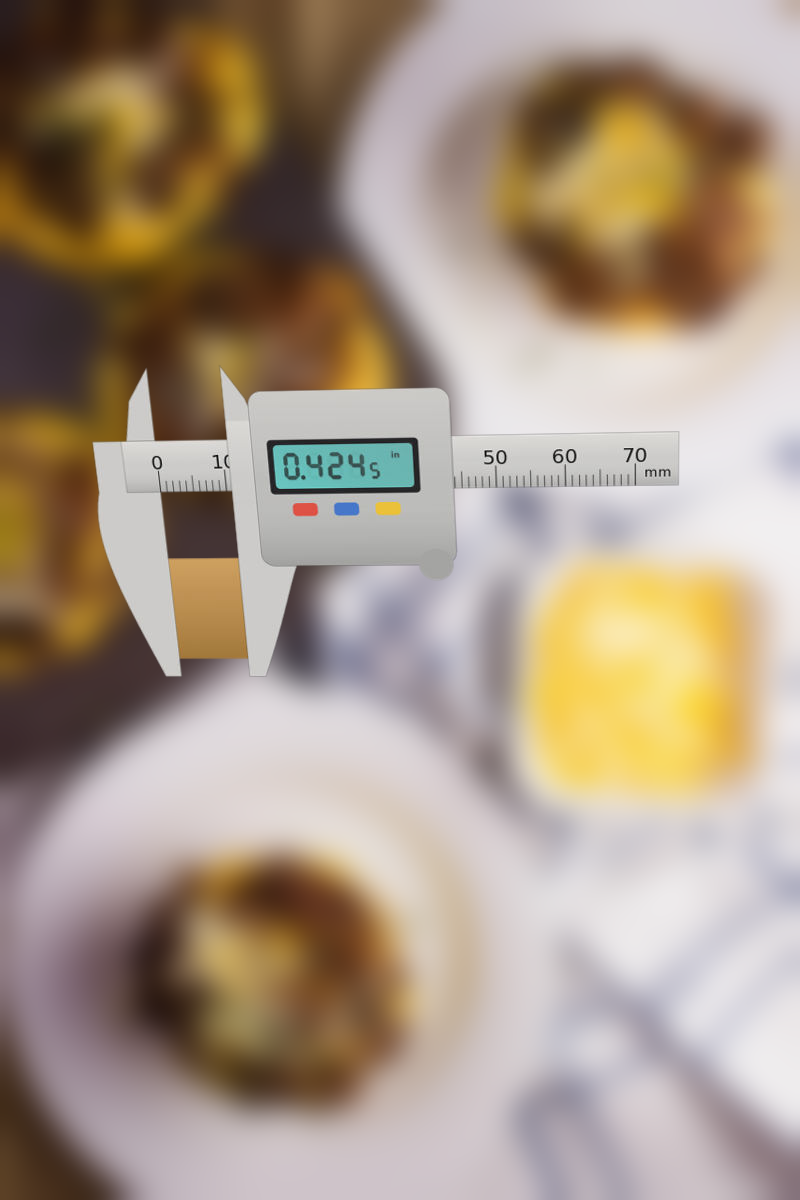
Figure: 0.4245 in
